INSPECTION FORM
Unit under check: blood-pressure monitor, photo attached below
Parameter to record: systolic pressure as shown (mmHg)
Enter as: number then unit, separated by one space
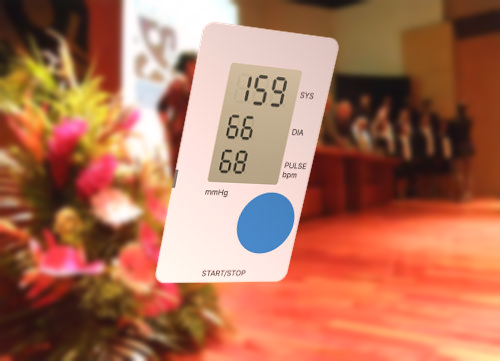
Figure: 159 mmHg
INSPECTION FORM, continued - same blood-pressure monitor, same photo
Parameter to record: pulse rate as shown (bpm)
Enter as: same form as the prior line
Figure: 68 bpm
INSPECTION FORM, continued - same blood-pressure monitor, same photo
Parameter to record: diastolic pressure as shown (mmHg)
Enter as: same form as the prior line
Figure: 66 mmHg
